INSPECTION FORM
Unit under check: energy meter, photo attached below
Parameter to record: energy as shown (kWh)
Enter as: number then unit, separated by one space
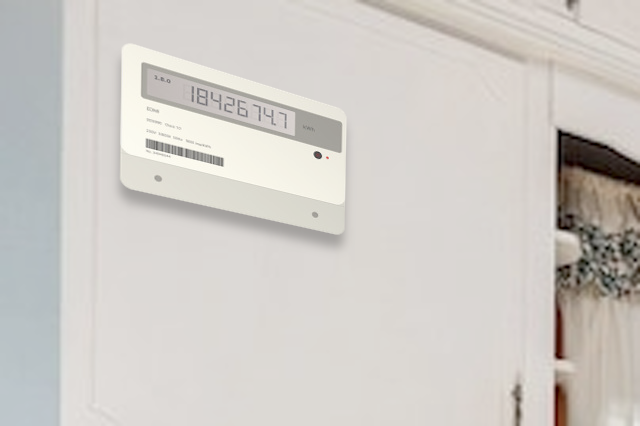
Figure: 1842674.7 kWh
